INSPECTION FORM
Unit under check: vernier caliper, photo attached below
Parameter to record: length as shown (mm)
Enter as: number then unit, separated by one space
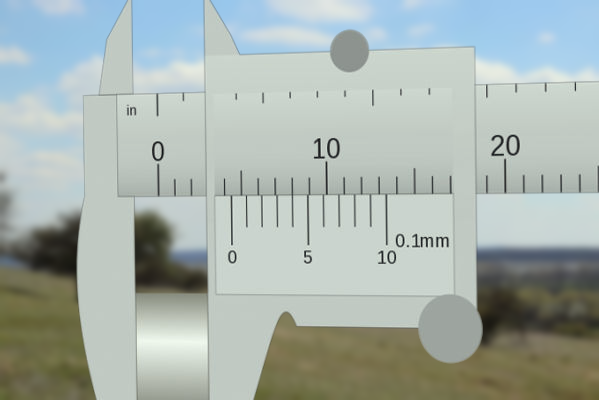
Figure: 4.4 mm
